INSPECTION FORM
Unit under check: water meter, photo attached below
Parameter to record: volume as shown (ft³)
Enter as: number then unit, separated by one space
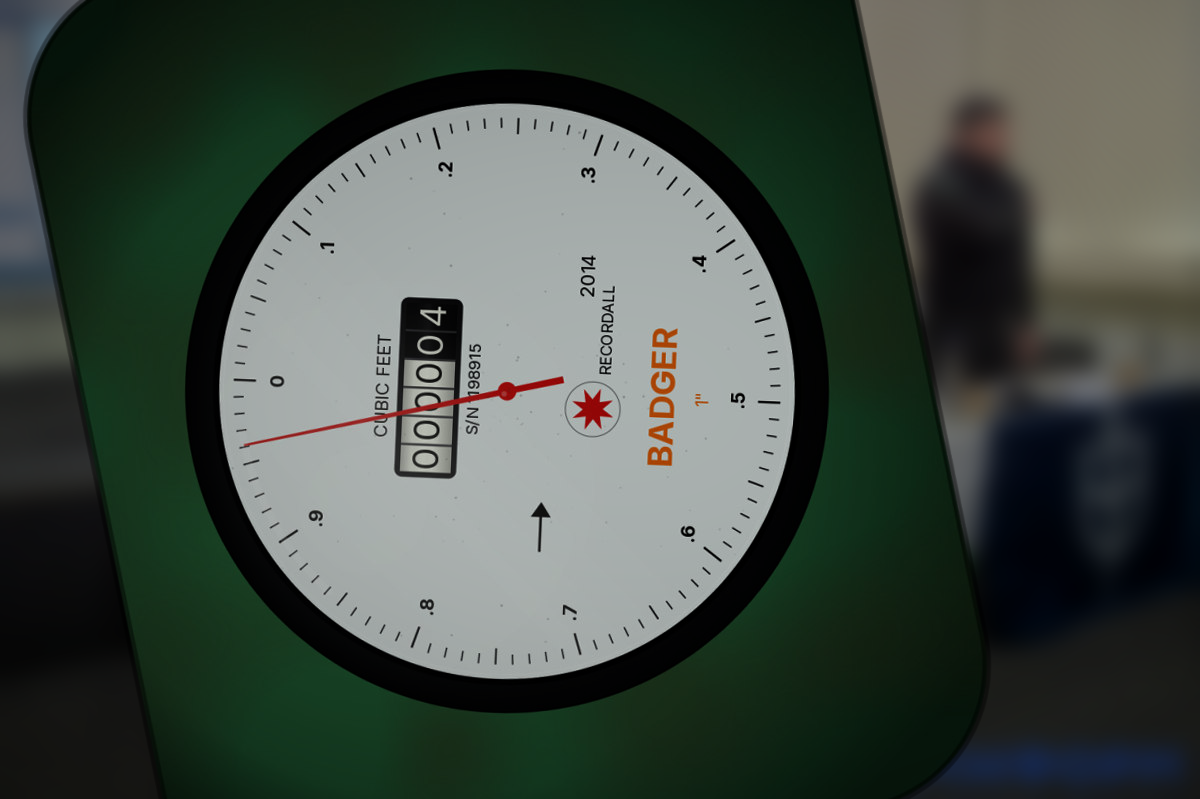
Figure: 3.96 ft³
